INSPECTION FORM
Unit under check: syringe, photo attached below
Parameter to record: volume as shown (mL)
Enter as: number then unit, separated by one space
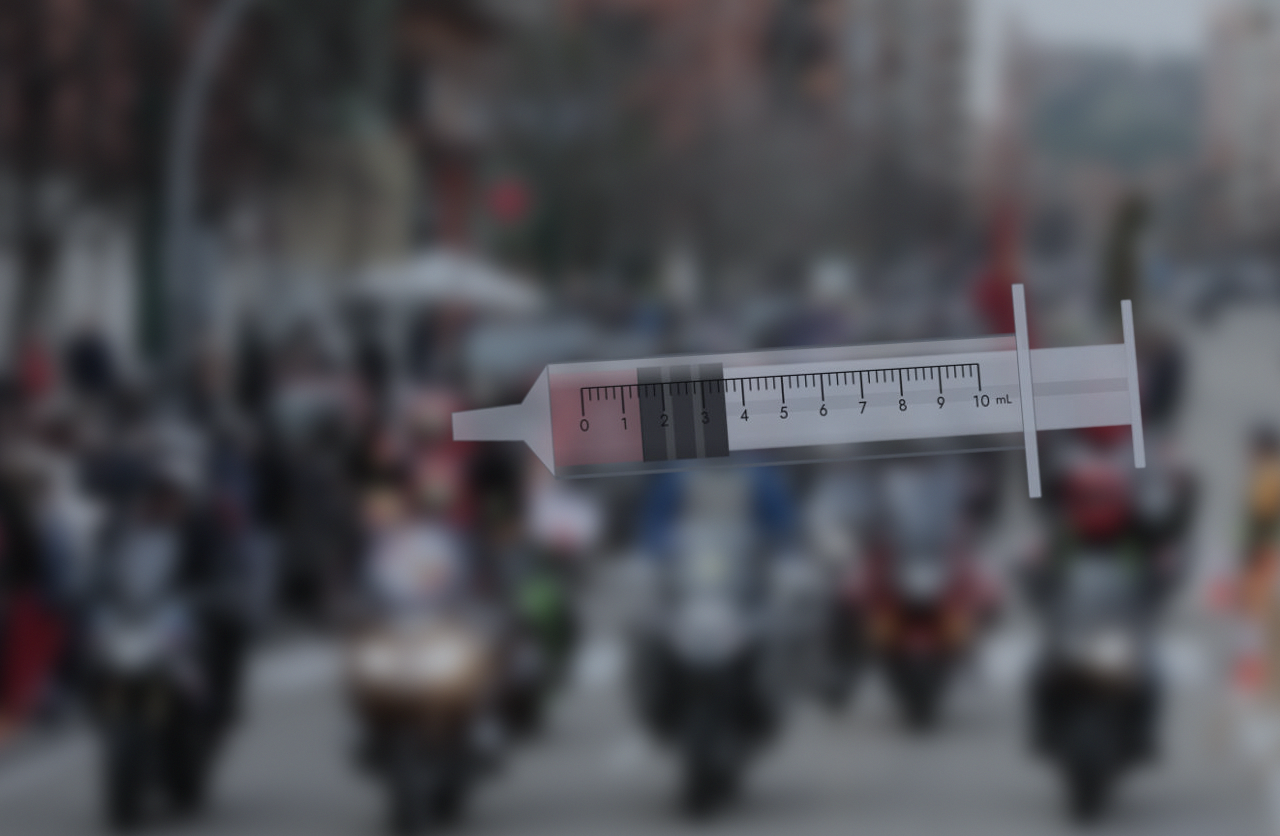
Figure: 1.4 mL
